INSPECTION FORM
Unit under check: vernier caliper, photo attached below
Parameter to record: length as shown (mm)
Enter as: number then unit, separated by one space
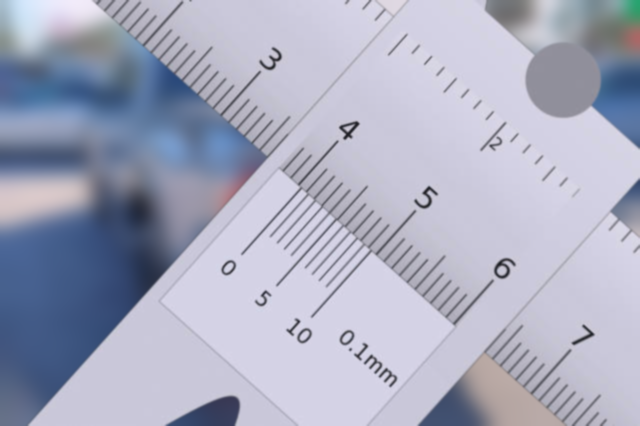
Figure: 40.4 mm
